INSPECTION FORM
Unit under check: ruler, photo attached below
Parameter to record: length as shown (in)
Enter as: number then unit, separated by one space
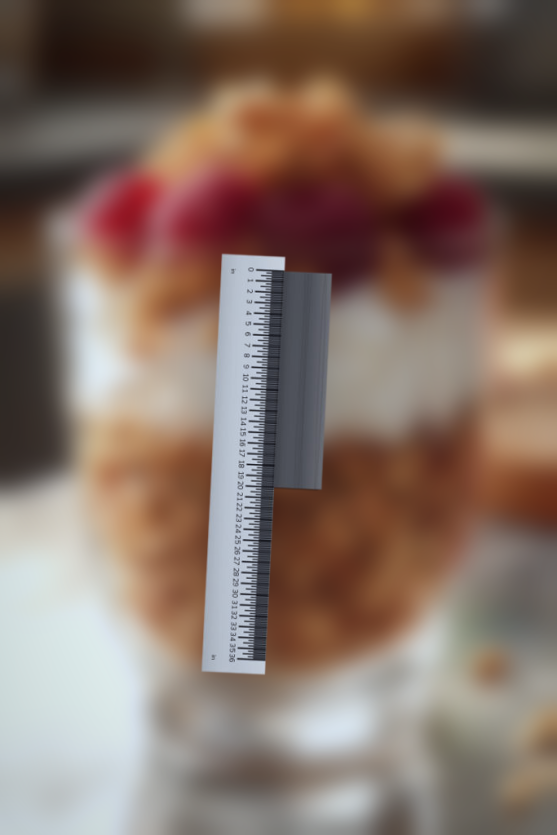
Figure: 20 in
